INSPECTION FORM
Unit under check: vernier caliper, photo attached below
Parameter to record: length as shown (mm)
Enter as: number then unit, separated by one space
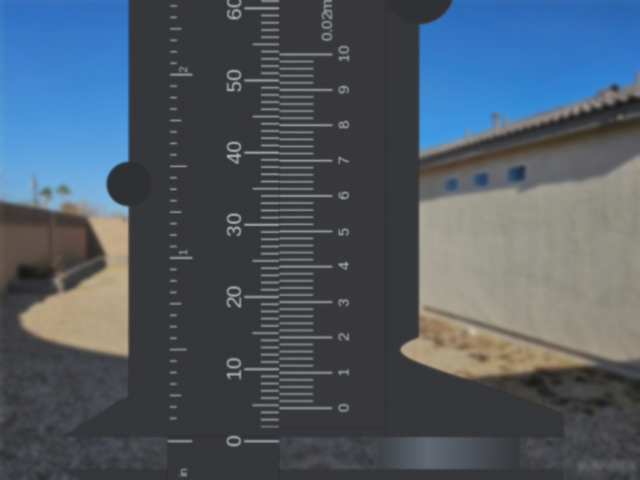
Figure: 4.6 mm
